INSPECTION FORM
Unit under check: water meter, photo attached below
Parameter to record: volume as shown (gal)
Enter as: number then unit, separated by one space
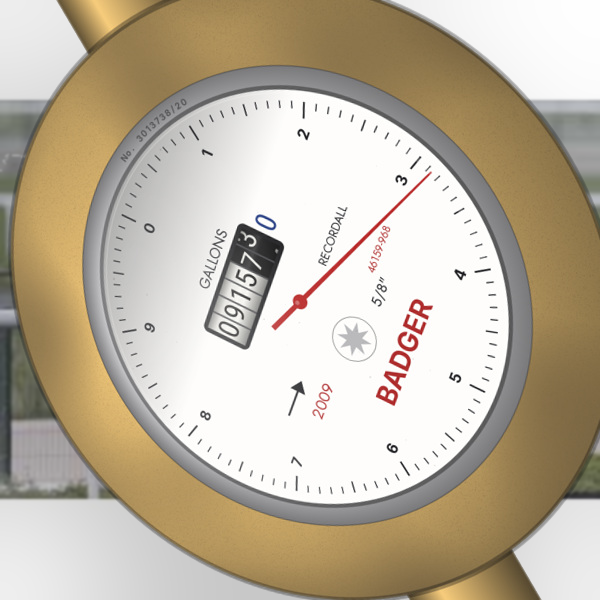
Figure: 915733.1 gal
